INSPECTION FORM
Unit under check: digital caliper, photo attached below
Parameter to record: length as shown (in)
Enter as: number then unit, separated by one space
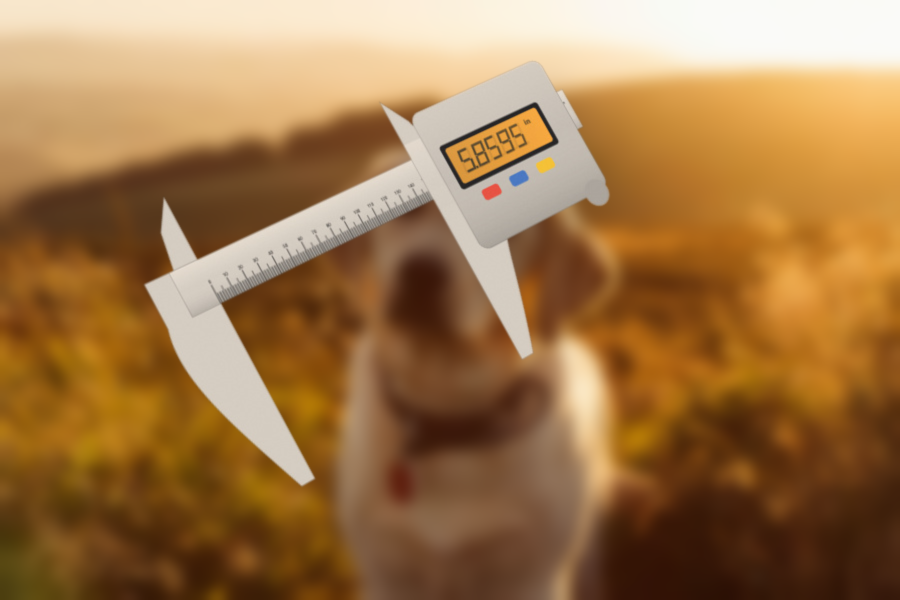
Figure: 5.8595 in
